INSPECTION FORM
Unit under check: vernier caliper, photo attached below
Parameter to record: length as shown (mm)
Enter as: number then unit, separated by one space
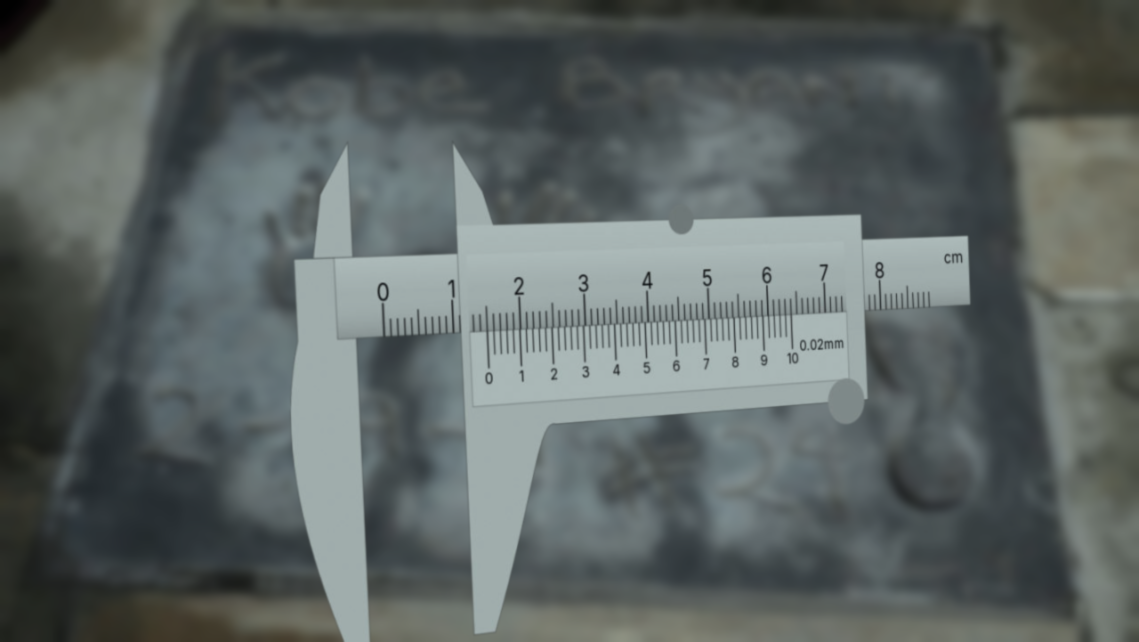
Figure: 15.0 mm
